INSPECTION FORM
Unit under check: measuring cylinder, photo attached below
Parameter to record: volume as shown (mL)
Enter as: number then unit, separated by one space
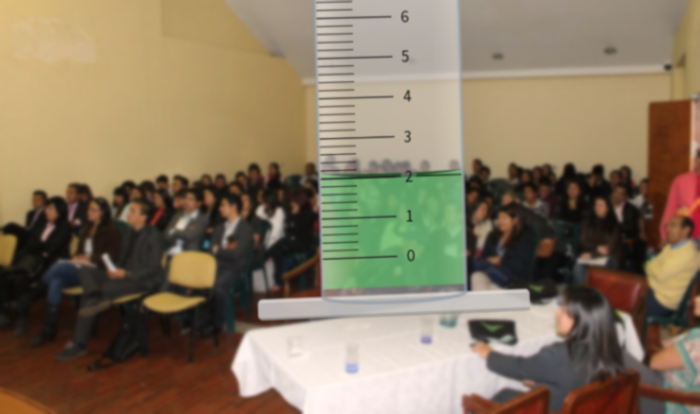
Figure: 2 mL
